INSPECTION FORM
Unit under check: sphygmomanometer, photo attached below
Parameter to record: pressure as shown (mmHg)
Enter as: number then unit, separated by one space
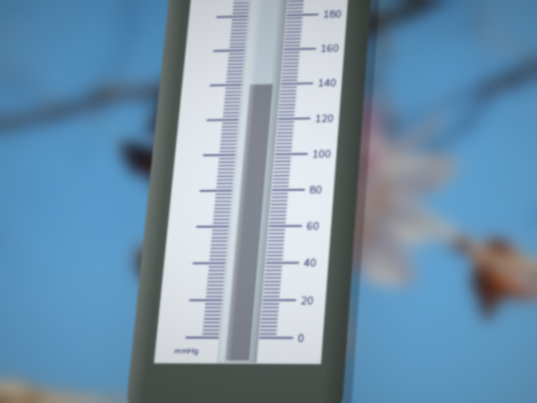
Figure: 140 mmHg
